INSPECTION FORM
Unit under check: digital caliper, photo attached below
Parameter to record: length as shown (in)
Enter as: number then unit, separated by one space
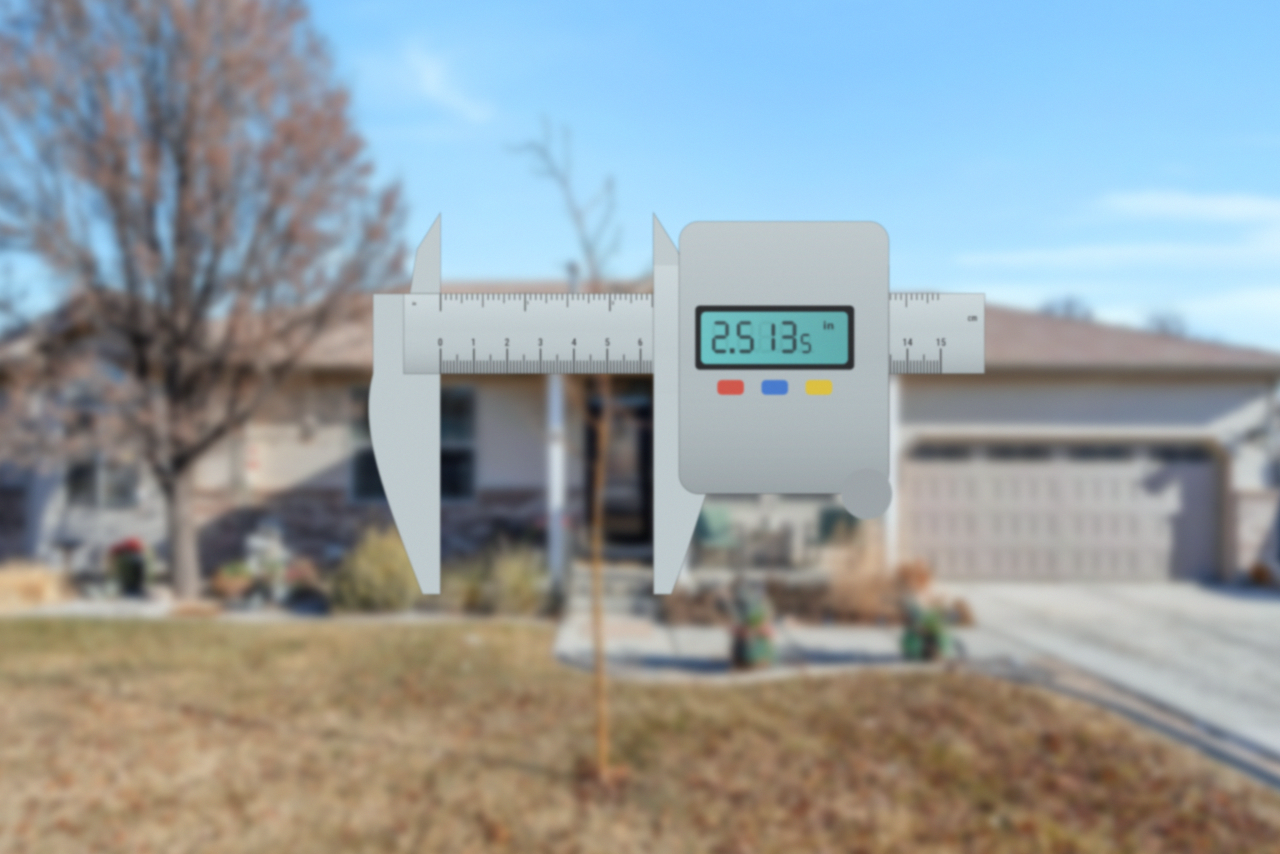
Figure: 2.5135 in
